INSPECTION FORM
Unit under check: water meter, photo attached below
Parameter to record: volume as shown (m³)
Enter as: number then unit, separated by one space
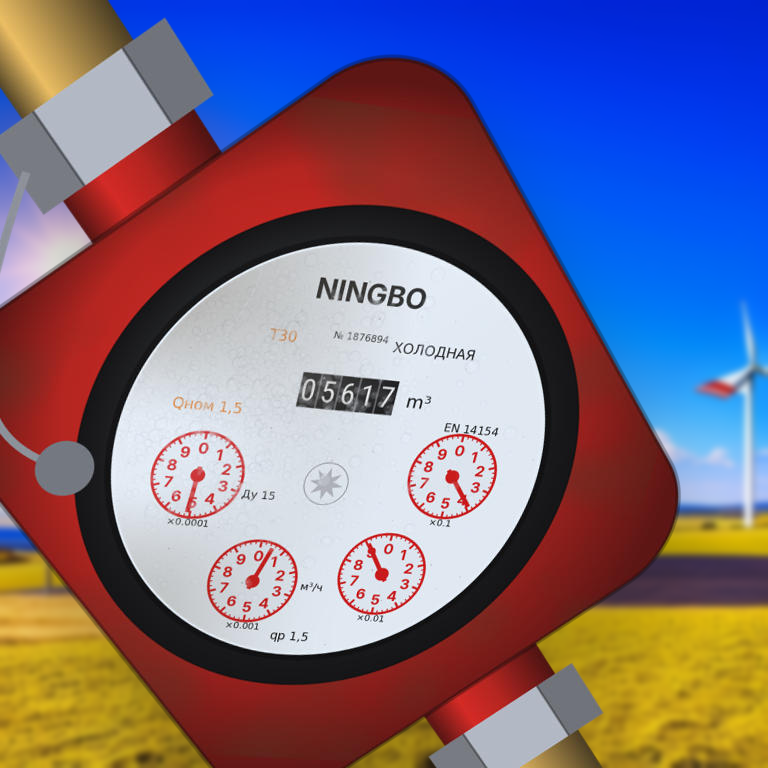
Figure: 5617.3905 m³
